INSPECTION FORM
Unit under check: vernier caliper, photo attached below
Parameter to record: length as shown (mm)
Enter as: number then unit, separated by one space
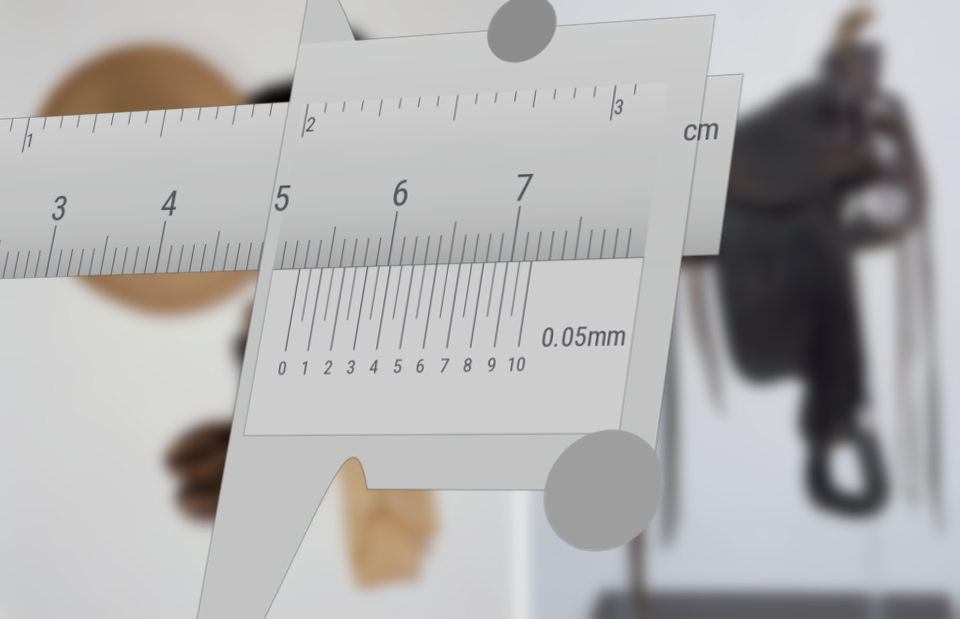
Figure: 52.6 mm
